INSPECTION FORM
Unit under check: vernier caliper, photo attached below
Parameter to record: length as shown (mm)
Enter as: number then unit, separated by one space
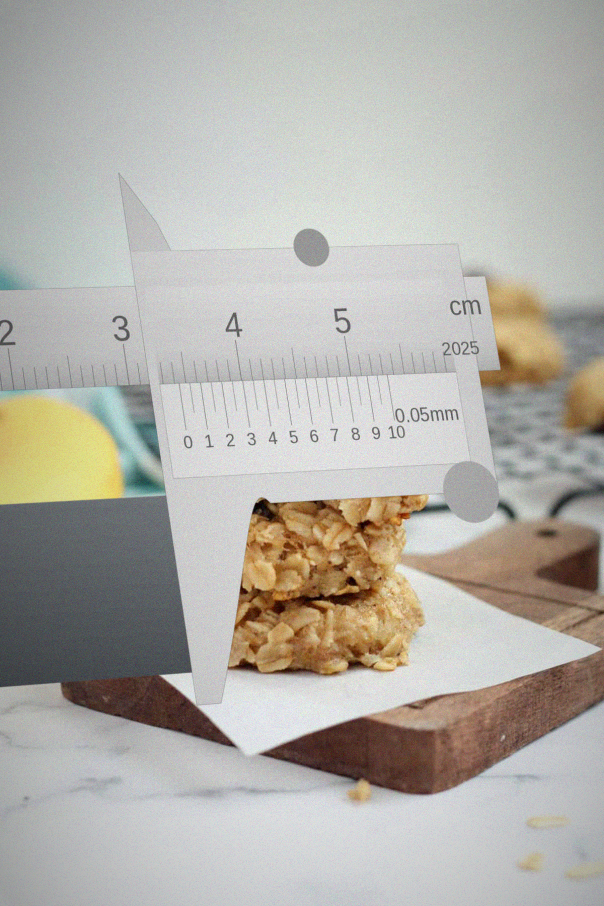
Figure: 34.4 mm
